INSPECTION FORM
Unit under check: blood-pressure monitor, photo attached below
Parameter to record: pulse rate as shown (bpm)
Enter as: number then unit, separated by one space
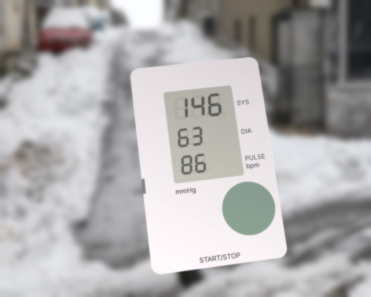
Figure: 86 bpm
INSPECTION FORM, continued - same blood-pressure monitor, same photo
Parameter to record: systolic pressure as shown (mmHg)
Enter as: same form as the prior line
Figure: 146 mmHg
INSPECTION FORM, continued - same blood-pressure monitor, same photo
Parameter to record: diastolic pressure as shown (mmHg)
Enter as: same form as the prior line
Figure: 63 mmHg
